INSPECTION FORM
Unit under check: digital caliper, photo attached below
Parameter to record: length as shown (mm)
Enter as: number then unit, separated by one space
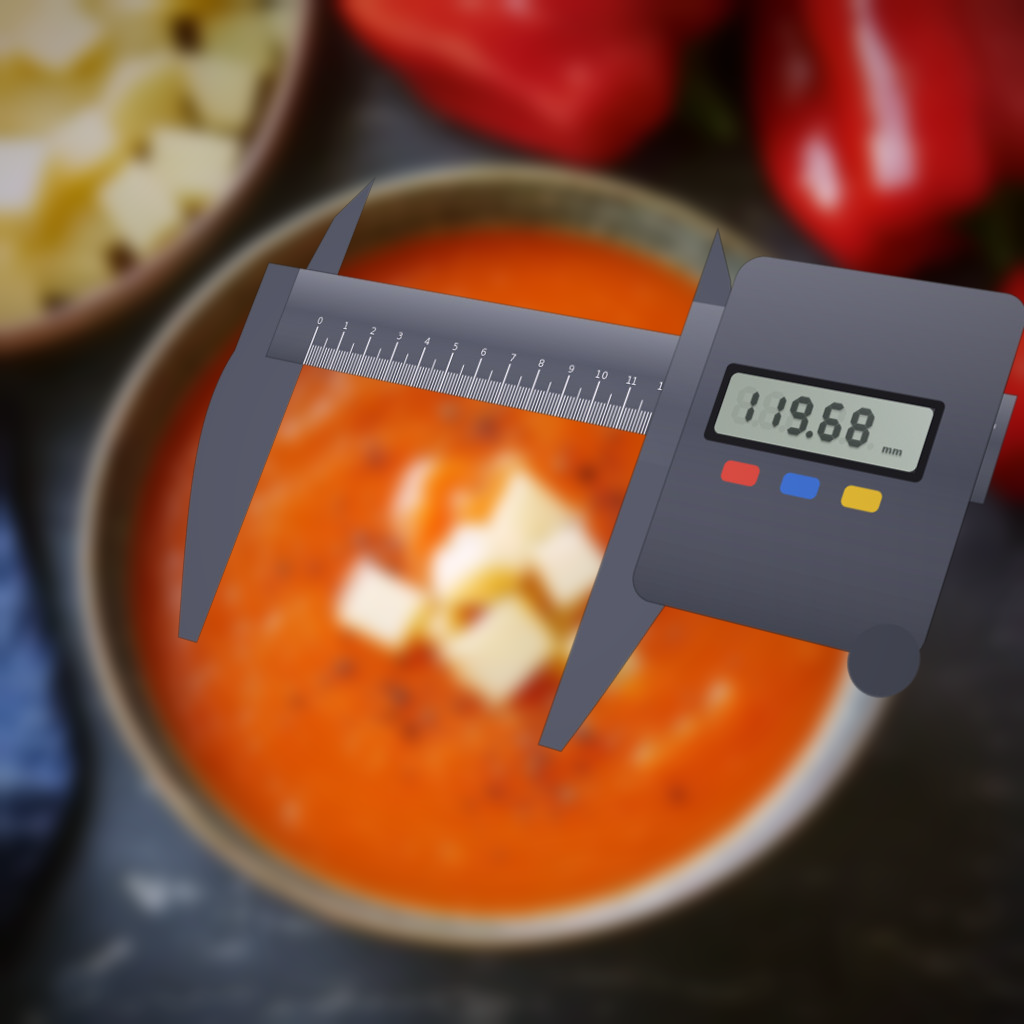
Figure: 119.68 mm
